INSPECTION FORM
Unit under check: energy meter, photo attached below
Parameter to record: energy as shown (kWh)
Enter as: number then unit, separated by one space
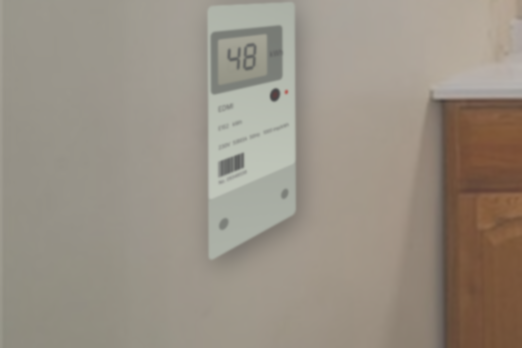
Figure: 48 kWh
